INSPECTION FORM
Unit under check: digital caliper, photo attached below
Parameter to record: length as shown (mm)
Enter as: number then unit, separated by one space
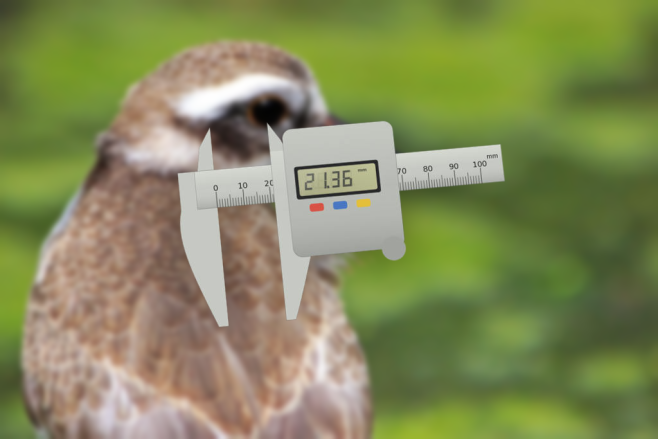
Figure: 21.36 mm
